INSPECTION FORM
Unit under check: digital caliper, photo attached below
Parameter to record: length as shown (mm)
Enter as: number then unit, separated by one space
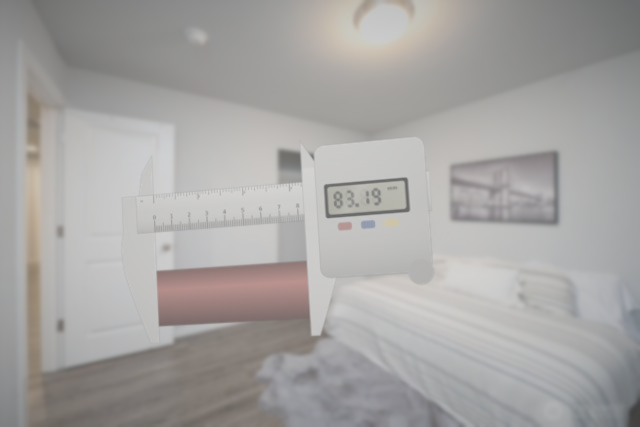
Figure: 83.19 mm
